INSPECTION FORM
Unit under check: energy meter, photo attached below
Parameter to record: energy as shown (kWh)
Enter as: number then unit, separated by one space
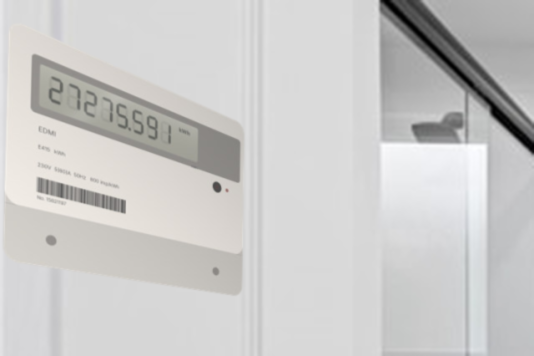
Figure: 27275.591 kWh
